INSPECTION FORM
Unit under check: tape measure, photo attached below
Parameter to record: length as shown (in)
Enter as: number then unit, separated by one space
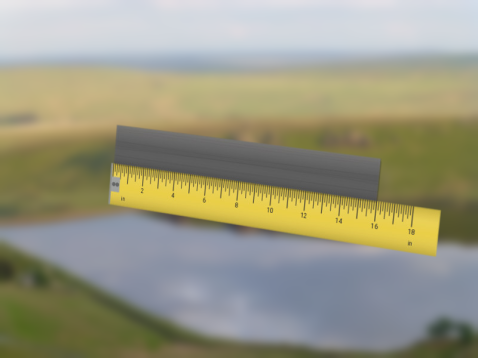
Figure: 16 in
